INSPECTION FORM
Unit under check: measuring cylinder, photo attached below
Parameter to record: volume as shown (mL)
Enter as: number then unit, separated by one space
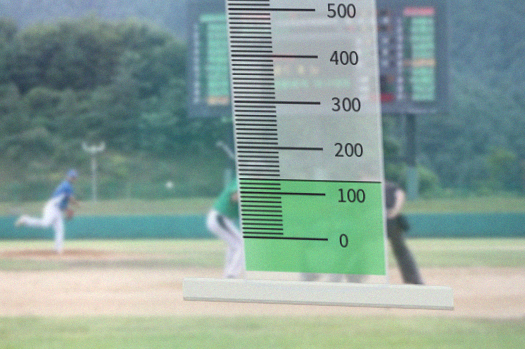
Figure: 130 mL
